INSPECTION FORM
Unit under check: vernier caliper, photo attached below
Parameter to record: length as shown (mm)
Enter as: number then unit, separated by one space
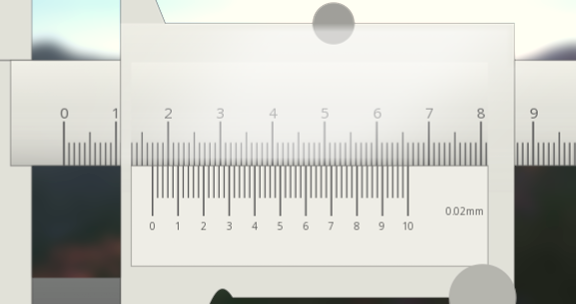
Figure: 17.0 mm
